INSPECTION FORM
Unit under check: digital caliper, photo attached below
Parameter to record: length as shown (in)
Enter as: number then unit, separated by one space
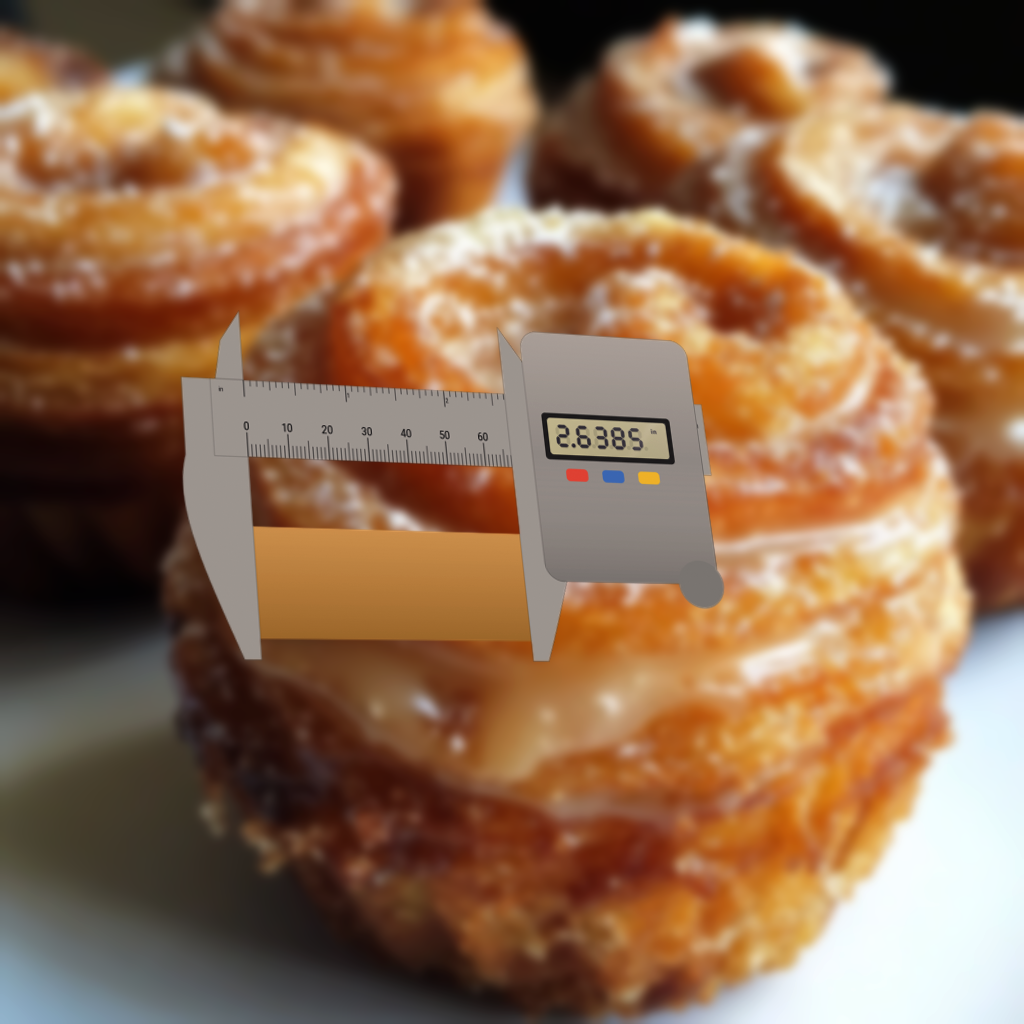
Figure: 2.6385 in
